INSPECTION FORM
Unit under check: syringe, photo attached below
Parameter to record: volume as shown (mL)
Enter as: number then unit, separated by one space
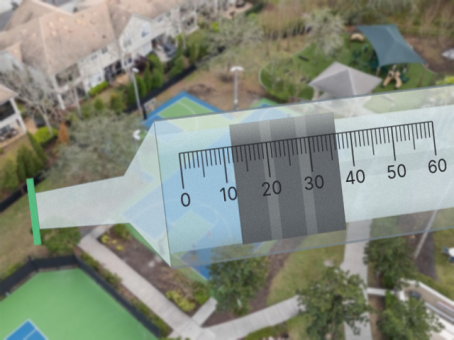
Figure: 12 mL
